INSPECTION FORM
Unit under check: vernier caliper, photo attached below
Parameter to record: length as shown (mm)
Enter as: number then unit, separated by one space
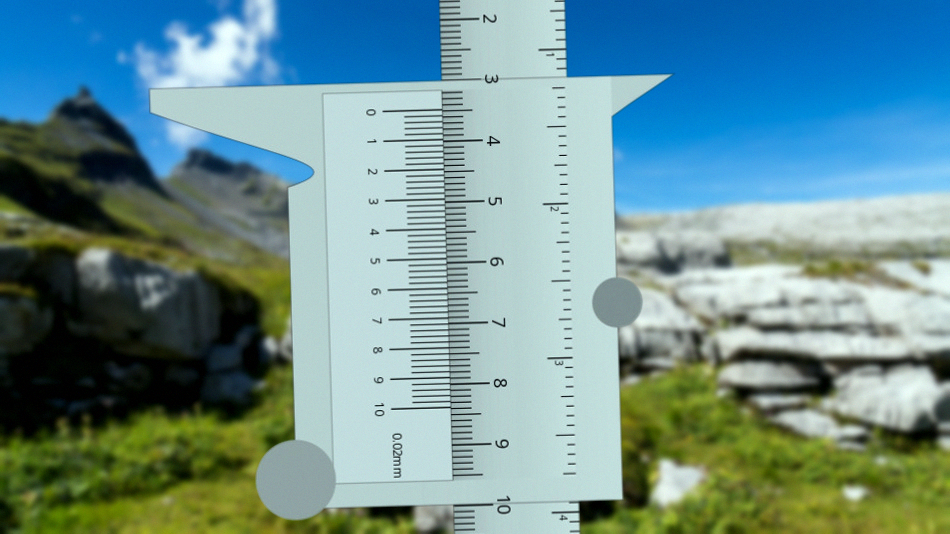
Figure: 34.8 mm
